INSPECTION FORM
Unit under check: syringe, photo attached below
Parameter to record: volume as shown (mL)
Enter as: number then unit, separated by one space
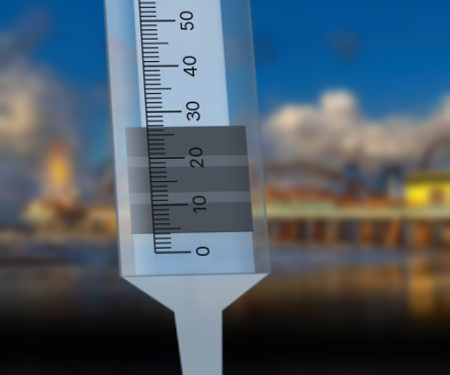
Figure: 4 mL
